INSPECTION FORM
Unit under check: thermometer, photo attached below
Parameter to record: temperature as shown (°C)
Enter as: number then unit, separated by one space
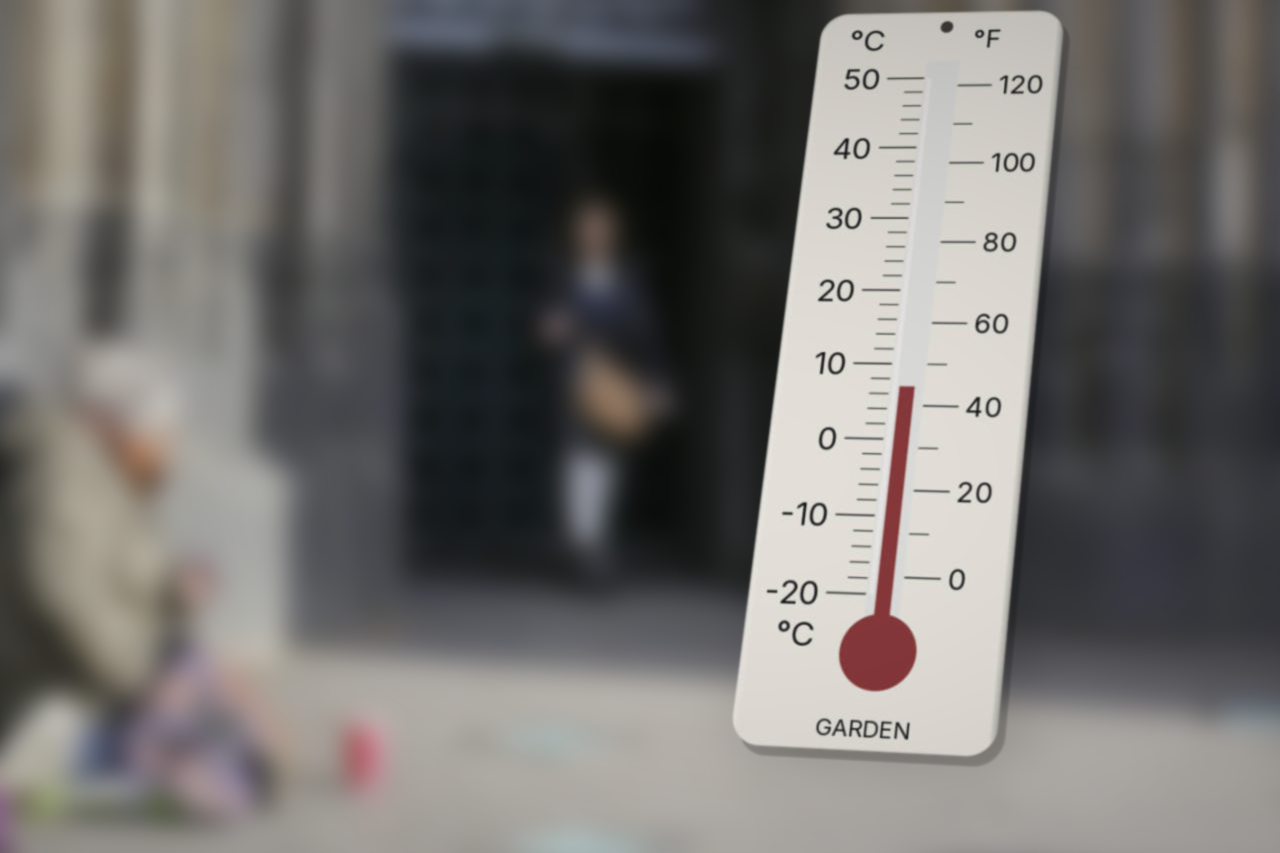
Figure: 7 °C
